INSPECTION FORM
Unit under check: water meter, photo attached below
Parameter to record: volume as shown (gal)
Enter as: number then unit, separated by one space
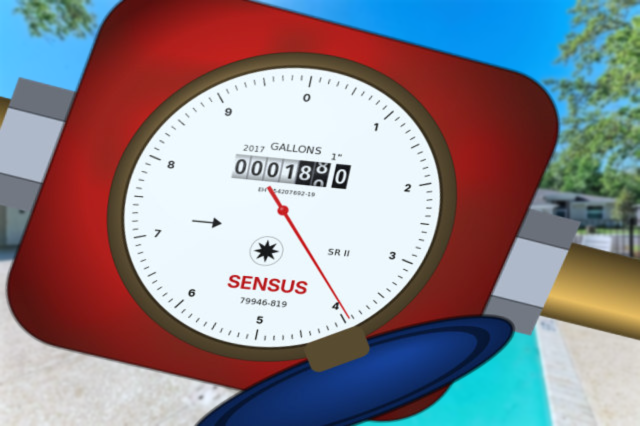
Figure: 1883.9 gal
